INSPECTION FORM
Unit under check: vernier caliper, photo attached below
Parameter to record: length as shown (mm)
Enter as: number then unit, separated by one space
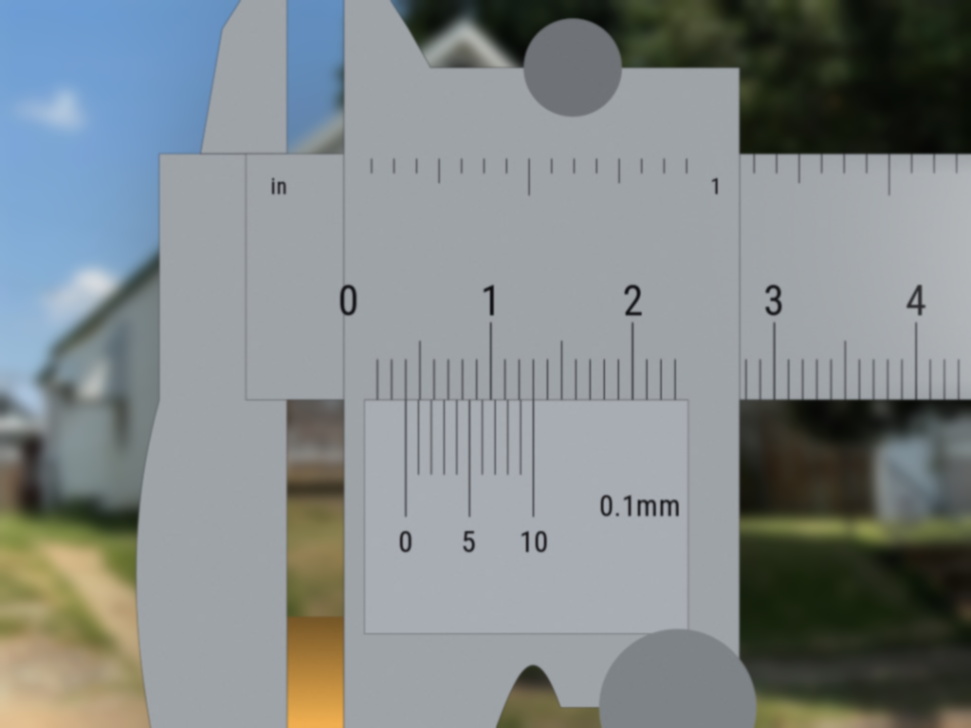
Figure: 4.0 mm
